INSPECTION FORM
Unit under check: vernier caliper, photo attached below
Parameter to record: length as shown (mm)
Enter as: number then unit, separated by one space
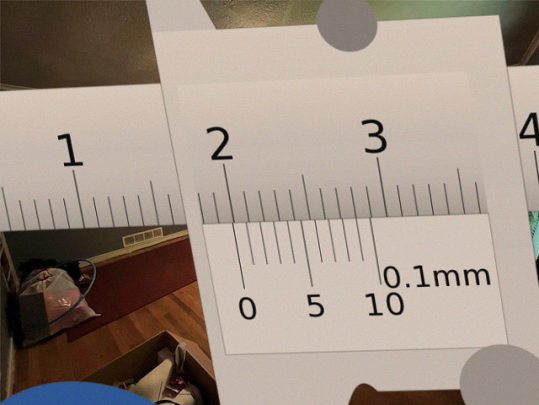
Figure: 19.9 mm
